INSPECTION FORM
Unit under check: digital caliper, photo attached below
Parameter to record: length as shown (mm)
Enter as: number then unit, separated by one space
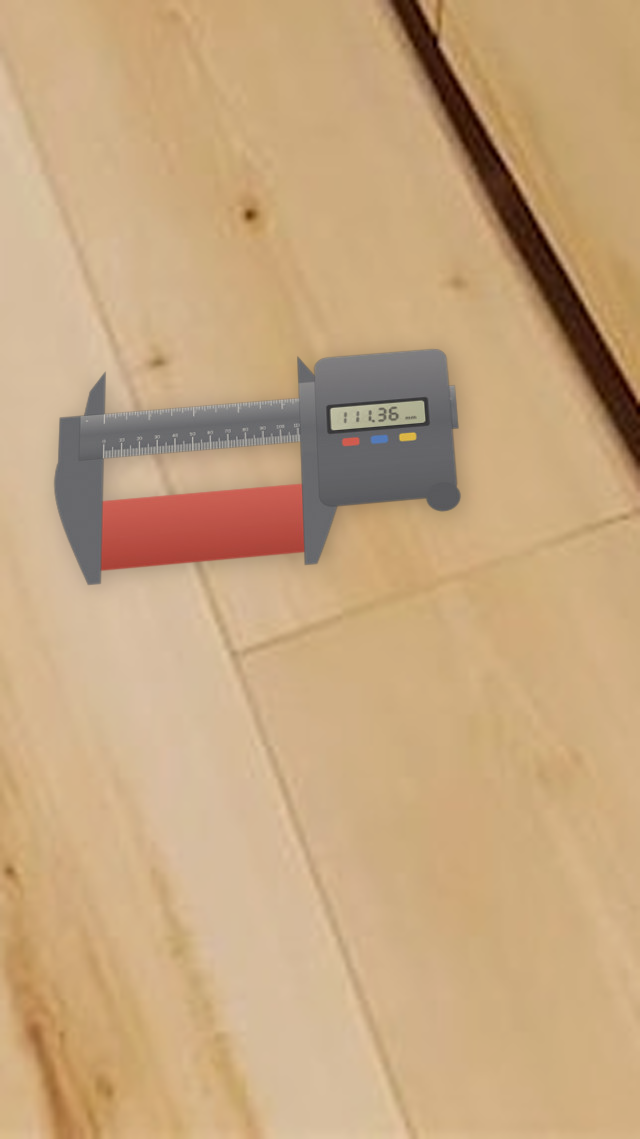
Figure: 111.36 mm
